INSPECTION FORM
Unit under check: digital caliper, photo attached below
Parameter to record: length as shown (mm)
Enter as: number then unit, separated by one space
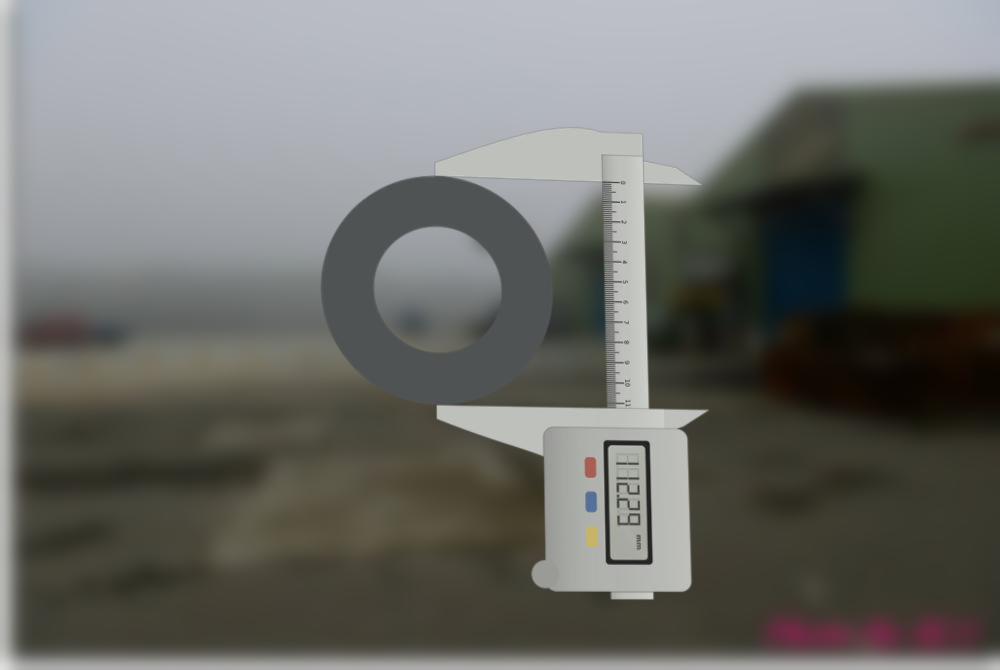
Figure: 112.29 mm
